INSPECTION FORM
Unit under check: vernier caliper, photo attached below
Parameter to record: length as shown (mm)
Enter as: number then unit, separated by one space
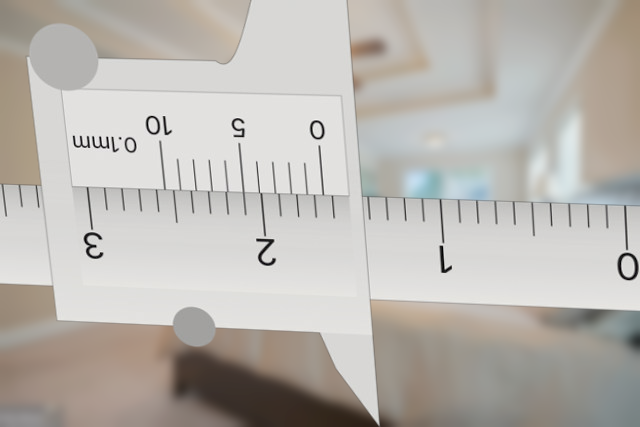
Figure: 16.5 mm
